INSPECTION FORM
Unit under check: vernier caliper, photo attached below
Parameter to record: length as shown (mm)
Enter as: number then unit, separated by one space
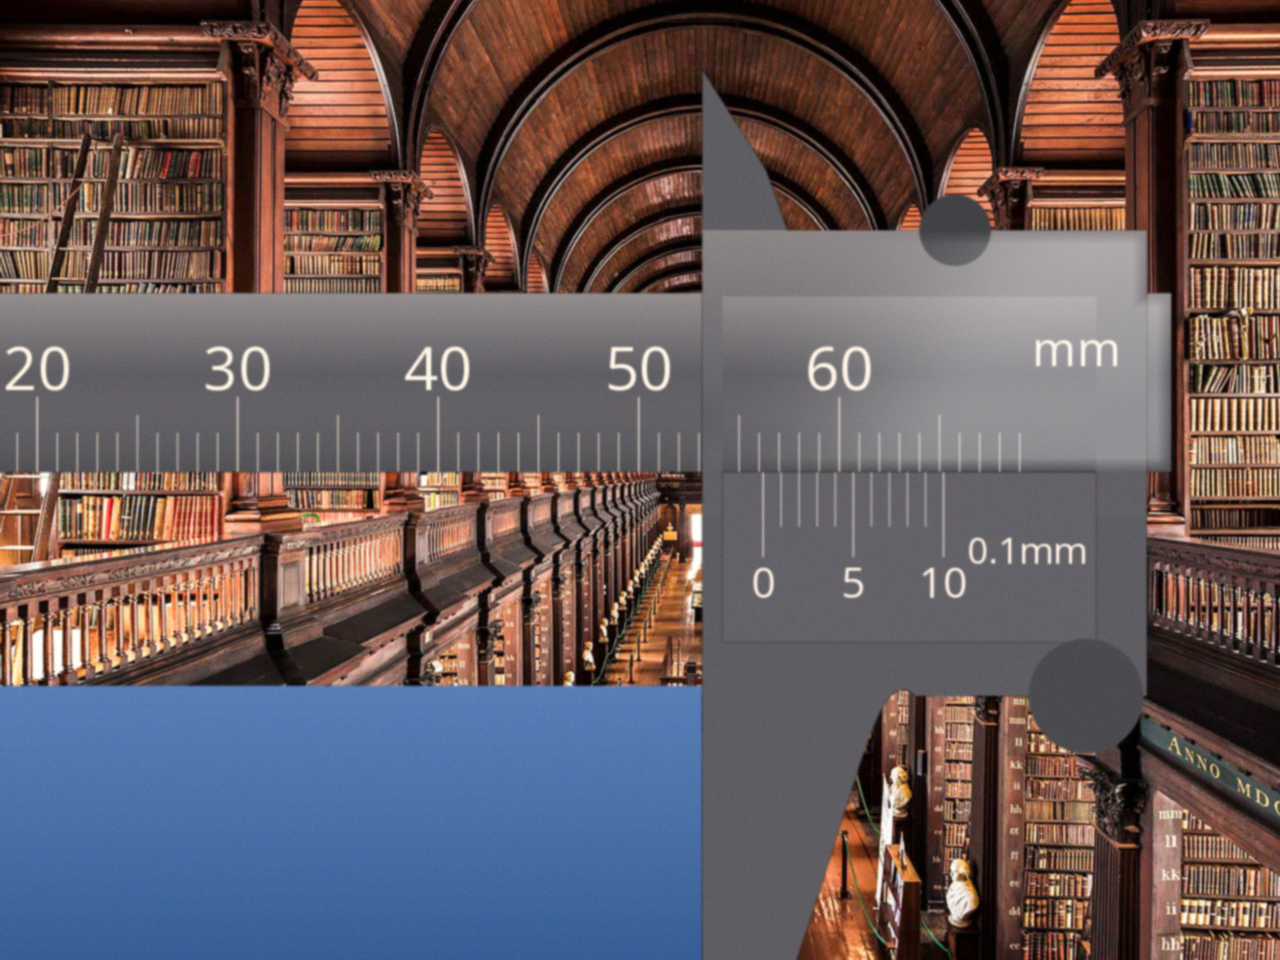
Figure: 56.2 mm
